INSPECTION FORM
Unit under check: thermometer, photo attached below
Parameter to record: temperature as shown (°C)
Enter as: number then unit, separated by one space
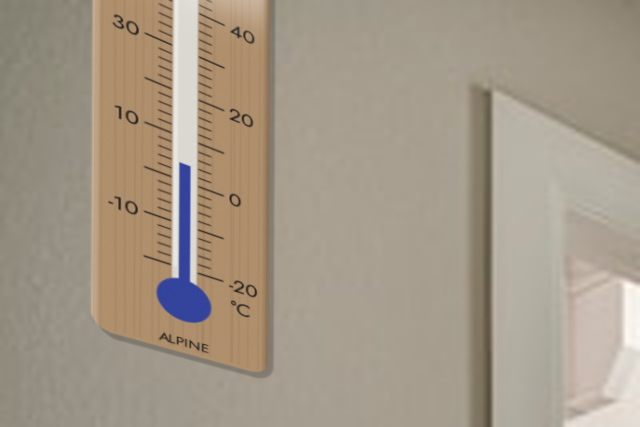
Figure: 4 °C
